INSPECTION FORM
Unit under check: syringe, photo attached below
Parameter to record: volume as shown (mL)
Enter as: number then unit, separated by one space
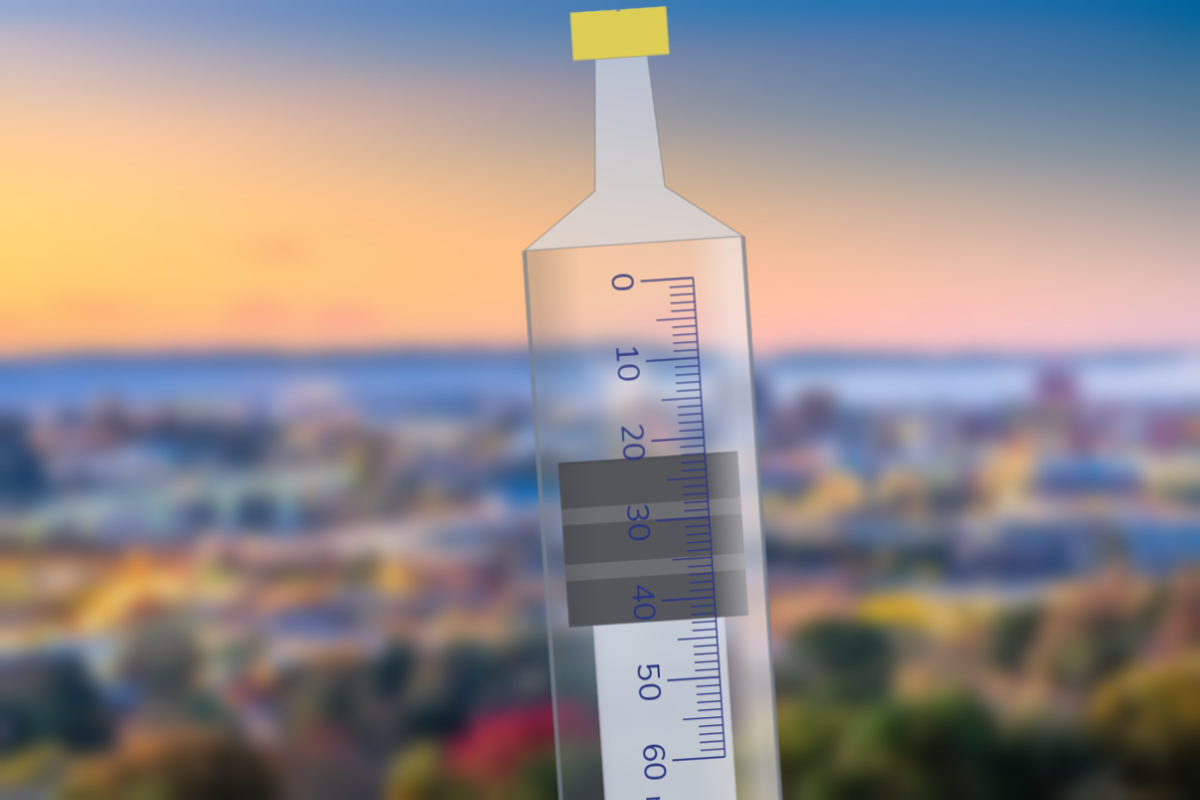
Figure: 22 mL
